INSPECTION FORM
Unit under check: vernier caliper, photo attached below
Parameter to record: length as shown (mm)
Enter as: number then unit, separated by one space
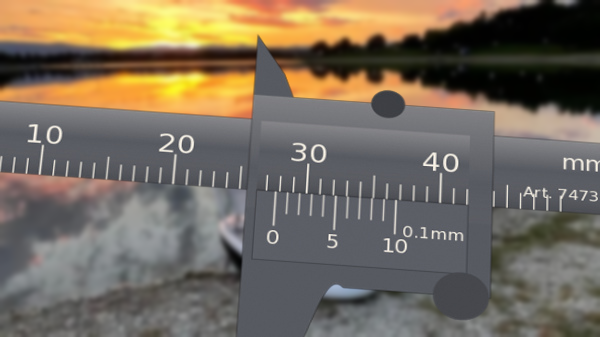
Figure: 27.7 mm
